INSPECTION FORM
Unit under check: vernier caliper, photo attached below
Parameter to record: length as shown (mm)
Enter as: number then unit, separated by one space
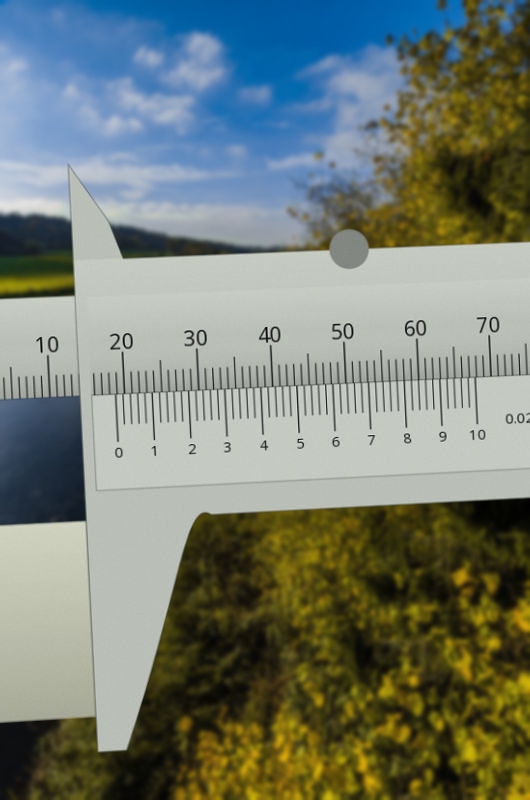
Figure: 18.8 mm
